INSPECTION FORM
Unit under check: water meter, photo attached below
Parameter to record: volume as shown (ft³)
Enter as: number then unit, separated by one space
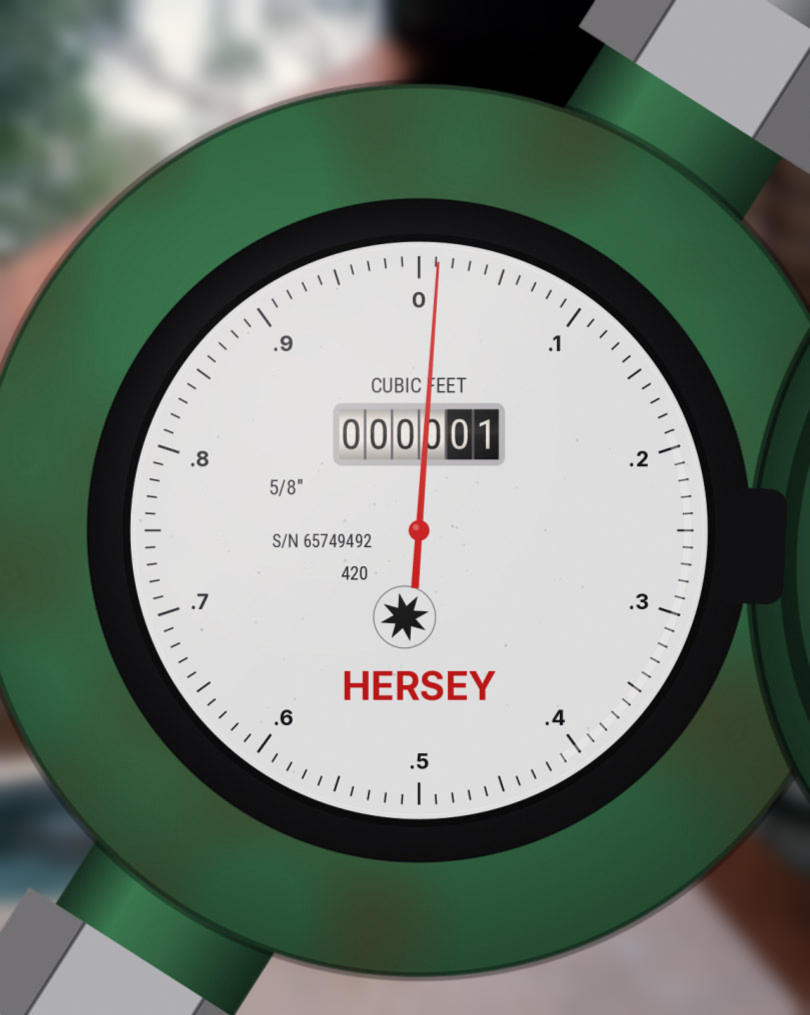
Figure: 1.01 ft³
